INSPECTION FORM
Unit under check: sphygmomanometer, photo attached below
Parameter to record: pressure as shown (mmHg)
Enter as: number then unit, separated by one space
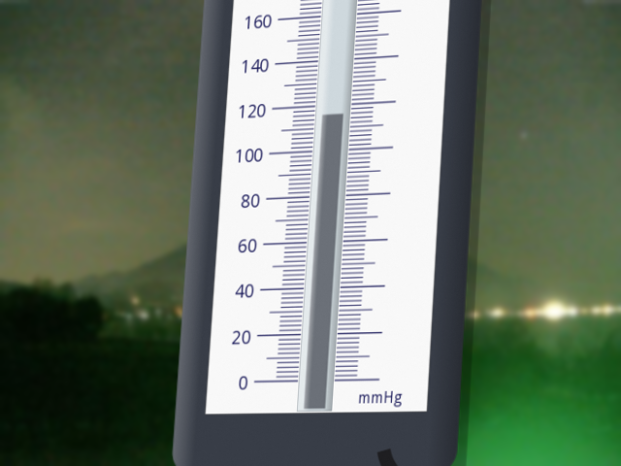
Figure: 116 mmHg
